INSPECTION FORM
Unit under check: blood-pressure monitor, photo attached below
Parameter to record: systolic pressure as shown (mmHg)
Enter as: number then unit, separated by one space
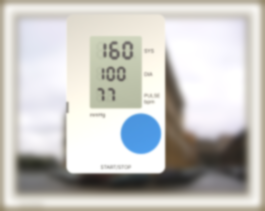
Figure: 160 mmHg
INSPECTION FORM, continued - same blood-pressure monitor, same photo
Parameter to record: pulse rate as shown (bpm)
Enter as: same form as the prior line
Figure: 77 bpm
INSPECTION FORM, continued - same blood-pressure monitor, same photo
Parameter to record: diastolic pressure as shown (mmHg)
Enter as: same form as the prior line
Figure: 100 mmHg
